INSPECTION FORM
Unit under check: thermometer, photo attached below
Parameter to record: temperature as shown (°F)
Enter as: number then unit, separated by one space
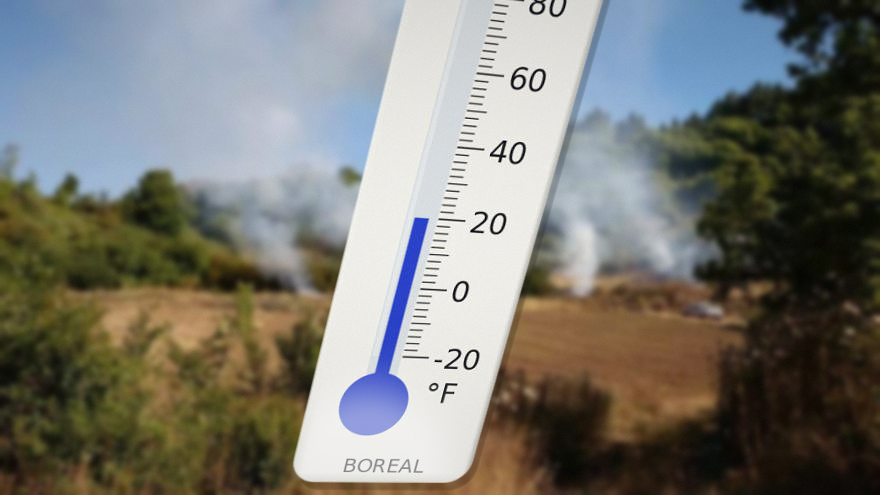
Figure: 20 °F
